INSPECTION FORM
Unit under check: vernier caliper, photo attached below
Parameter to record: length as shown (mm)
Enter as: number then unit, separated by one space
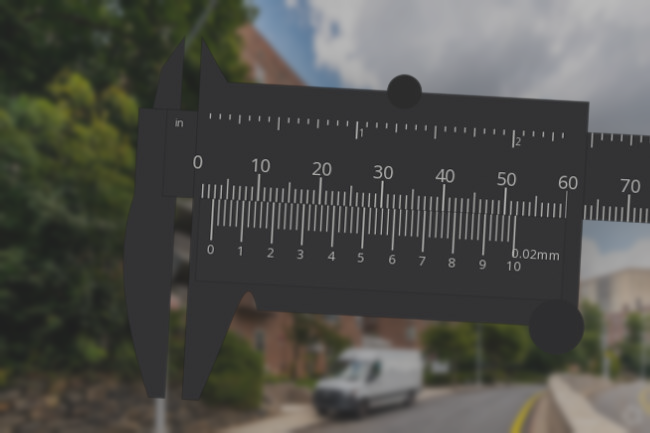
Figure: 2.8 mm
